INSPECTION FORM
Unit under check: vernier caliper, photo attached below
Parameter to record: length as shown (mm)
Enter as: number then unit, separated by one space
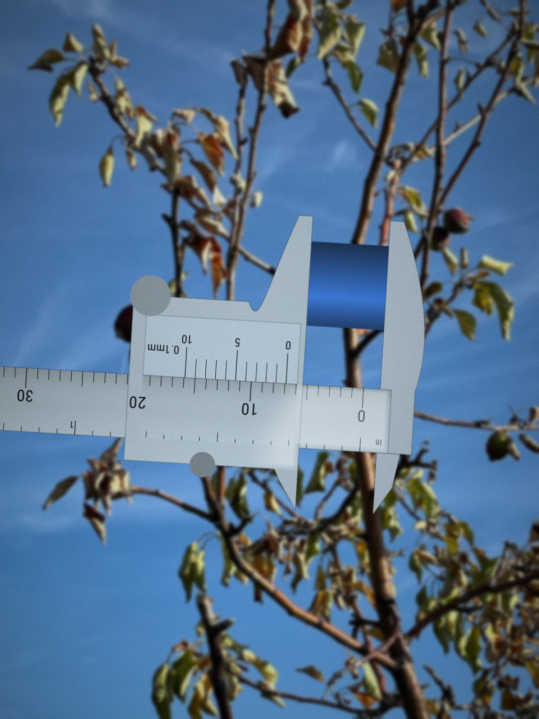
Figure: 6.9 mm
